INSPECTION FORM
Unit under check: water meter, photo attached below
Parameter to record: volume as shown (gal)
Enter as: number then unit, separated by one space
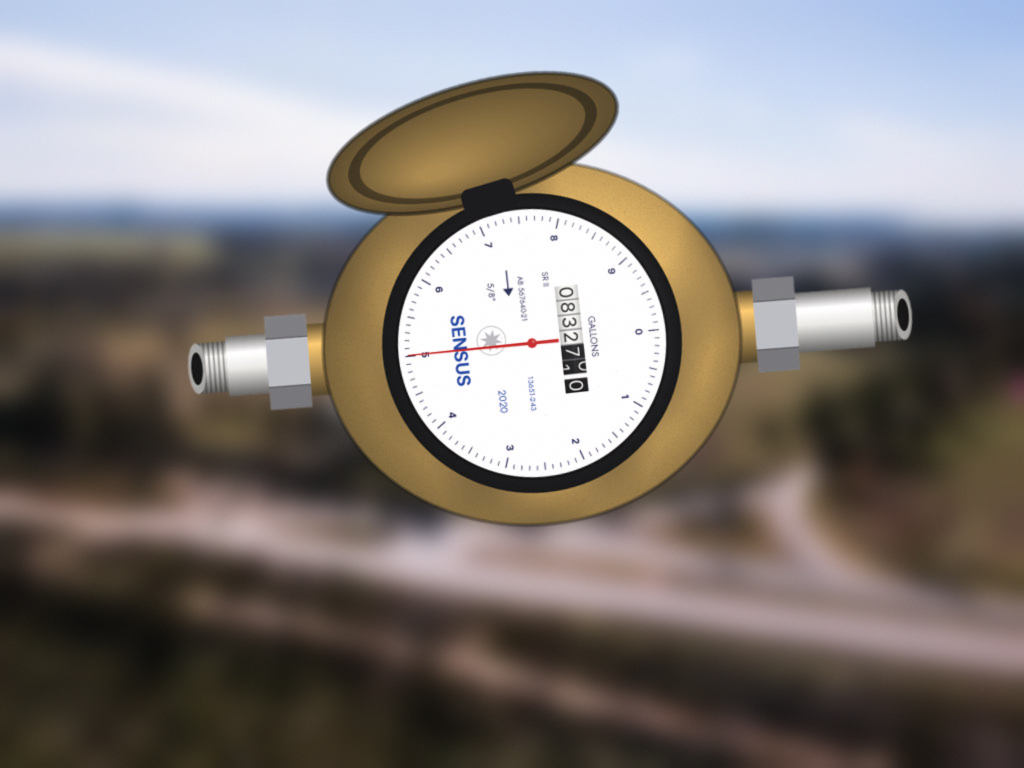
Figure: 832705.0 gal
